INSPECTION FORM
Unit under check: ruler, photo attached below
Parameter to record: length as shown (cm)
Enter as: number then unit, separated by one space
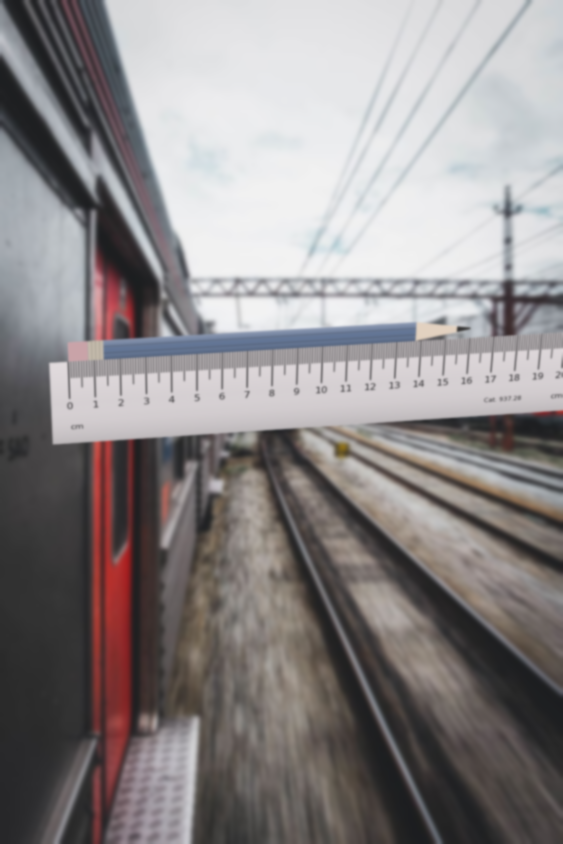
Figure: 16 cm
